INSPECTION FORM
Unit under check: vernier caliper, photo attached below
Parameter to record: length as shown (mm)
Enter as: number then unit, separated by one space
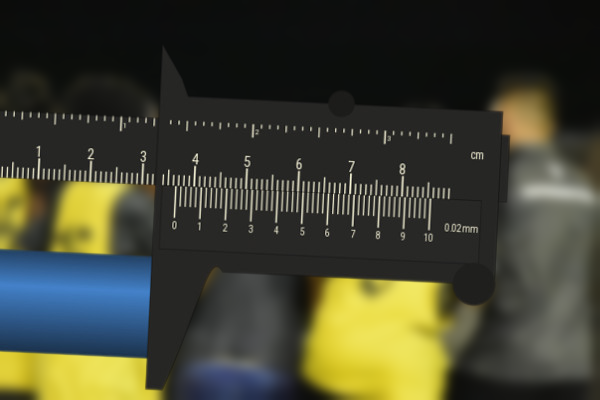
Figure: 36.5 mm
